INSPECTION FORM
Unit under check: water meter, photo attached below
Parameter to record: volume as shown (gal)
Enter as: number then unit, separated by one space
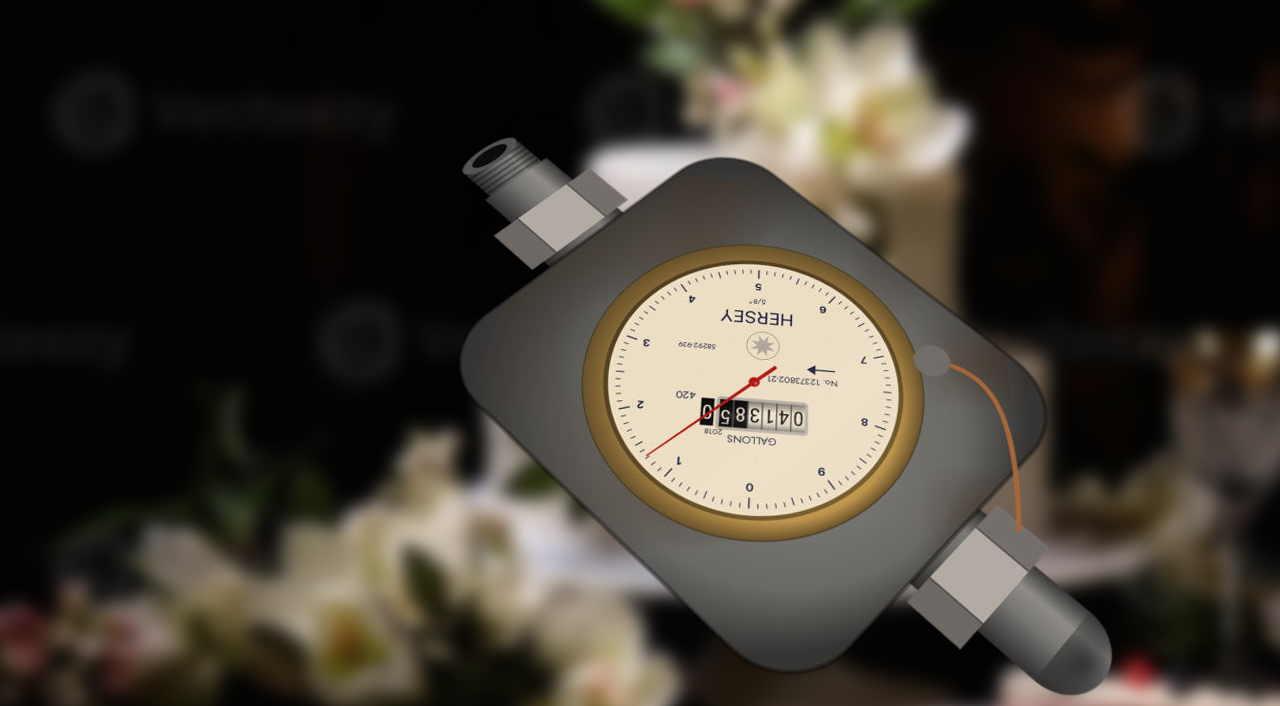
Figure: 413851.3 gal
